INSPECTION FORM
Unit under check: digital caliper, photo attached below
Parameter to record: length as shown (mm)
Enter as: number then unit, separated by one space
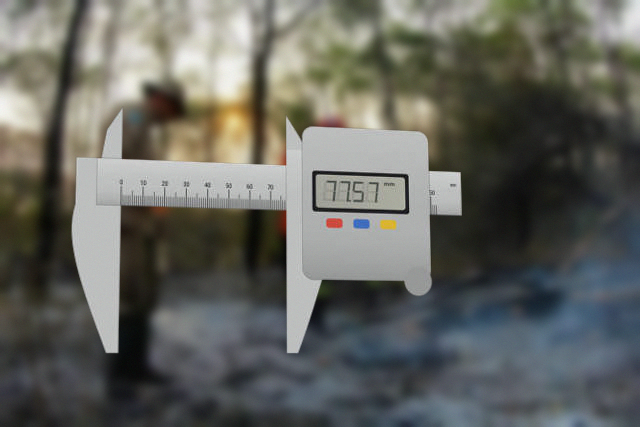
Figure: 77.57 mm
